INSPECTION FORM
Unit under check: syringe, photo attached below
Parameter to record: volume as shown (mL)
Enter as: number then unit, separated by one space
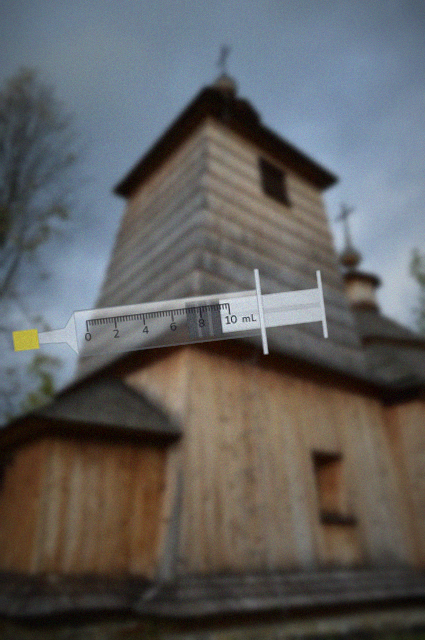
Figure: 7 mL
